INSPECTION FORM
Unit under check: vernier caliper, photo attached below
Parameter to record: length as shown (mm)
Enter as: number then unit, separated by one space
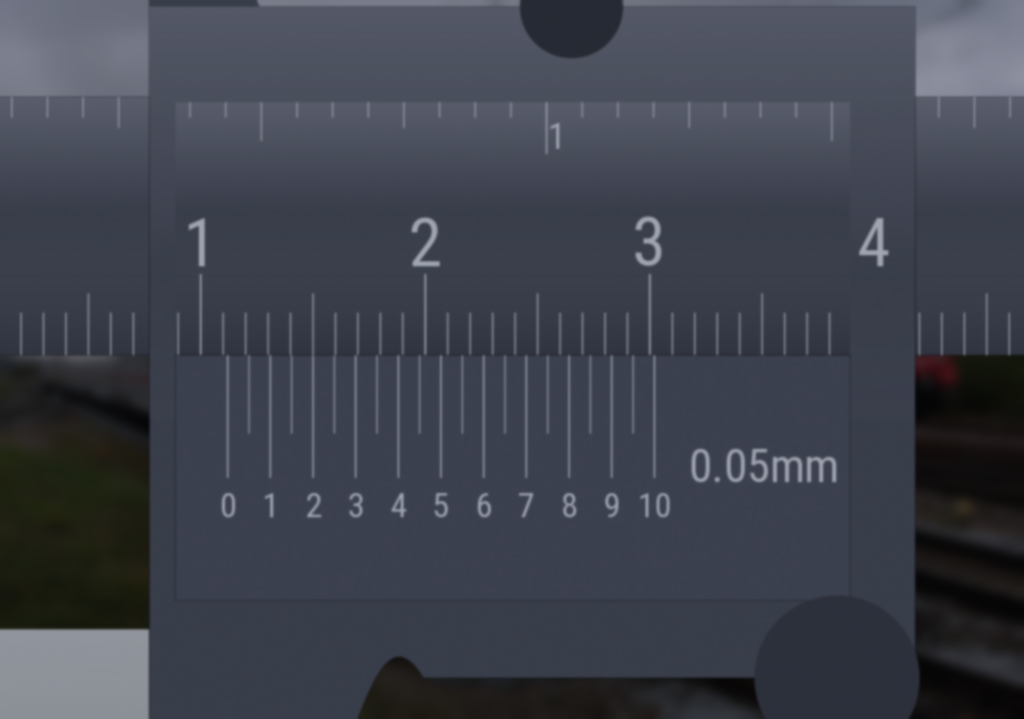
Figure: 11.2 mm
